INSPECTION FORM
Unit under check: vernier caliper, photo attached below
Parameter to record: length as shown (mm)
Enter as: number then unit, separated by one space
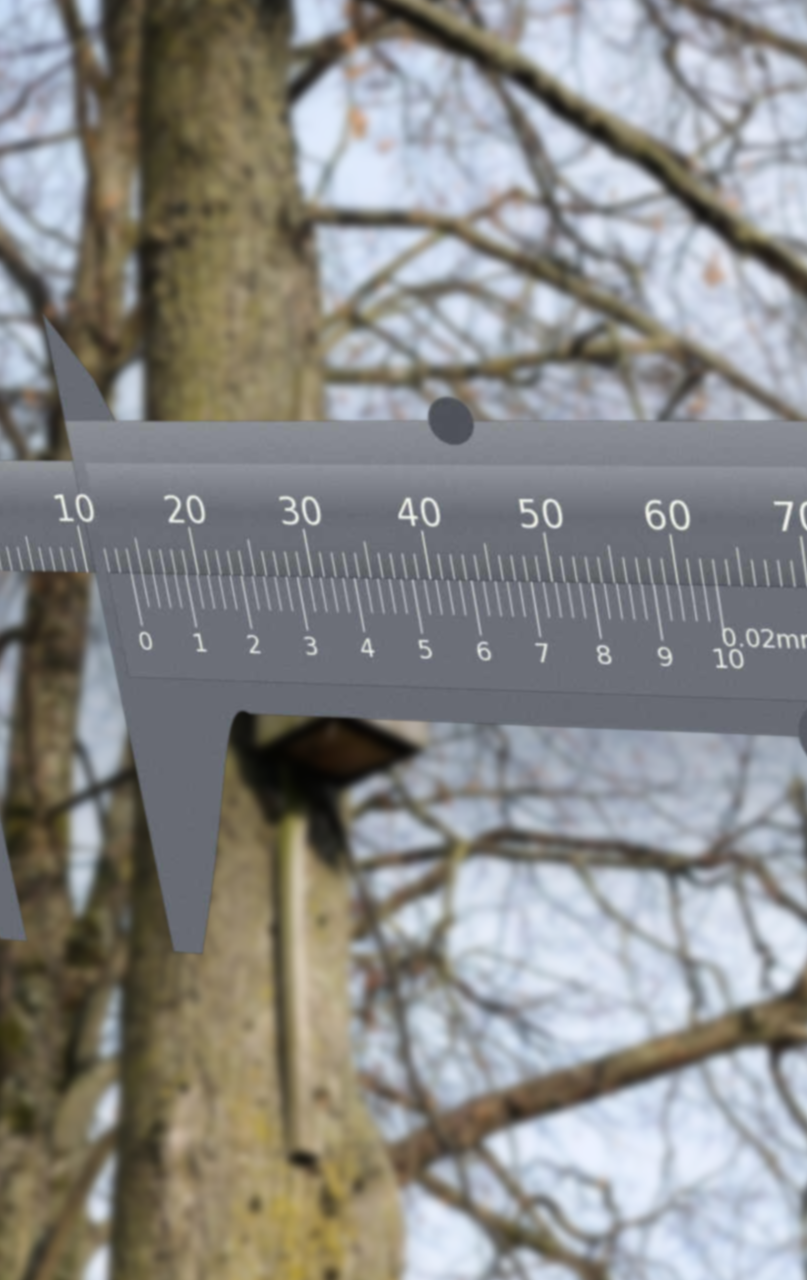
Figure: 14.0 mm
